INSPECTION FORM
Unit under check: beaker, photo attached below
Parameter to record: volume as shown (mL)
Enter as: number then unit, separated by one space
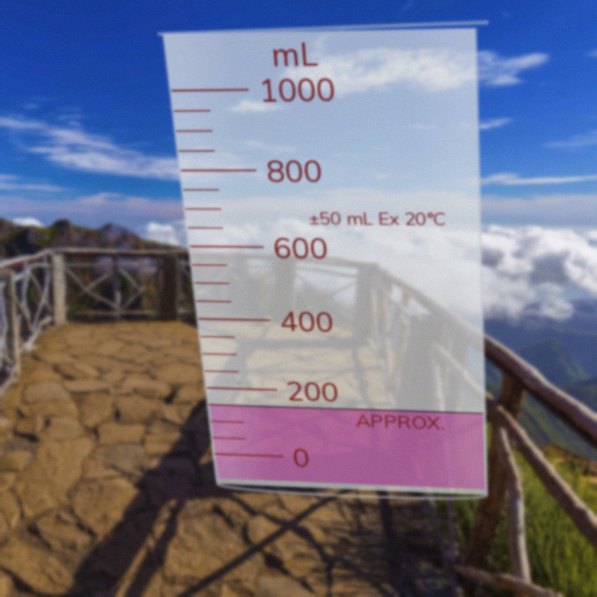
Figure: 150 mL
